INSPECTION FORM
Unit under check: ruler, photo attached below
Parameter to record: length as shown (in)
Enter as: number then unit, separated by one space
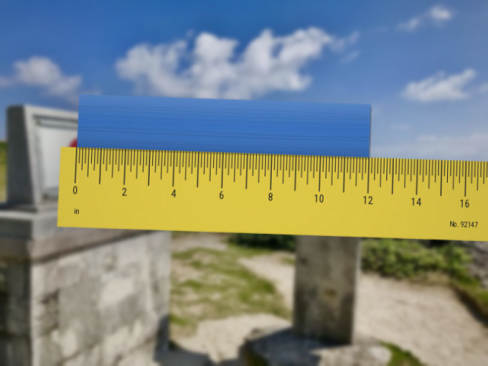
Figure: 12 in
